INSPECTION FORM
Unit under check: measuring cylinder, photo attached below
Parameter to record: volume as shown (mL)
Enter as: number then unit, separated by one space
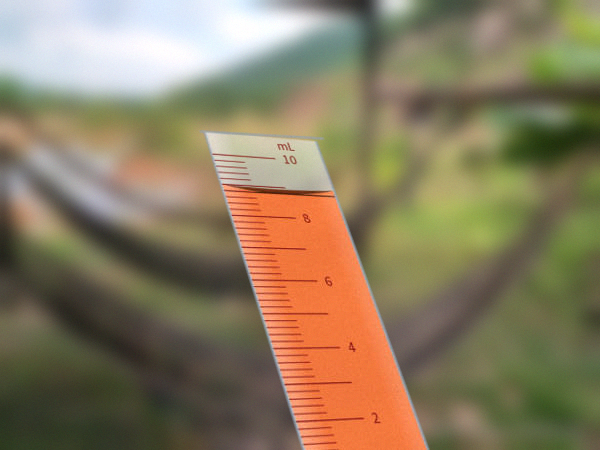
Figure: 8.8 mL
